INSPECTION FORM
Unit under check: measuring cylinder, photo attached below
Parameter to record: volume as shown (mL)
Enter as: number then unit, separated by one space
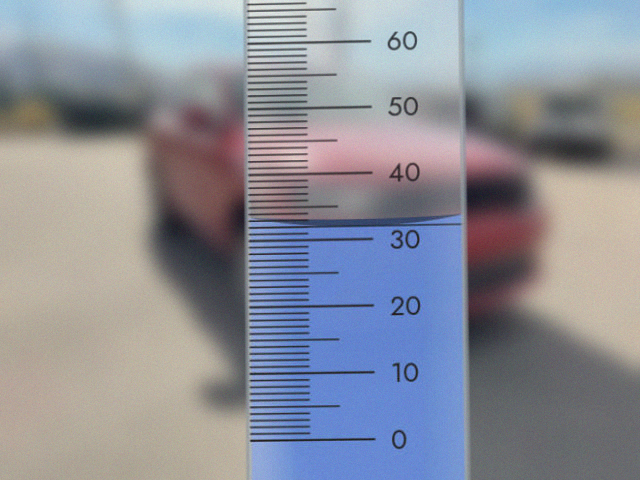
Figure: 32 mL
